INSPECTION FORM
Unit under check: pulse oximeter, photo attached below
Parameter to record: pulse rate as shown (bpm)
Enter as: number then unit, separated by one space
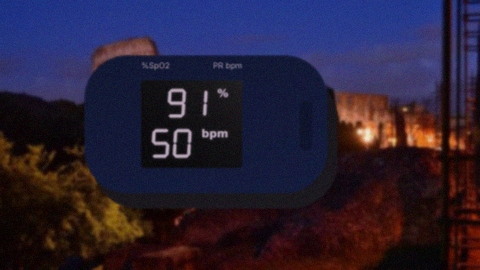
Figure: 50 bpm
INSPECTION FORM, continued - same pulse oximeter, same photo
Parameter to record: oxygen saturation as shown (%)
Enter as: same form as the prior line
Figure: 91 %
